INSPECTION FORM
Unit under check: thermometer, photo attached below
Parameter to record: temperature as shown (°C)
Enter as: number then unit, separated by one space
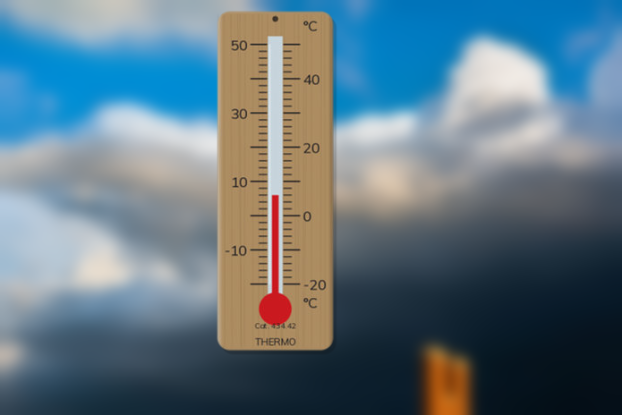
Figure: 6 °C
